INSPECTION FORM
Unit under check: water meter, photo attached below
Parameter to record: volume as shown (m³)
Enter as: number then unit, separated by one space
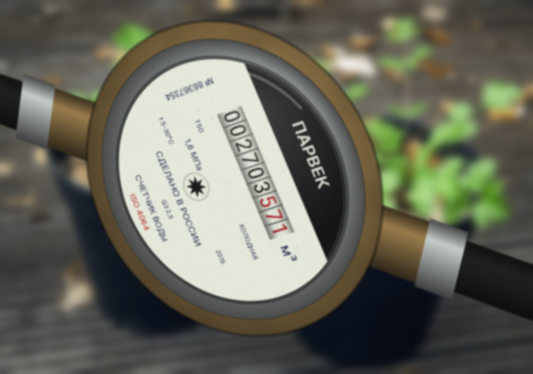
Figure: 2703.571 m³
